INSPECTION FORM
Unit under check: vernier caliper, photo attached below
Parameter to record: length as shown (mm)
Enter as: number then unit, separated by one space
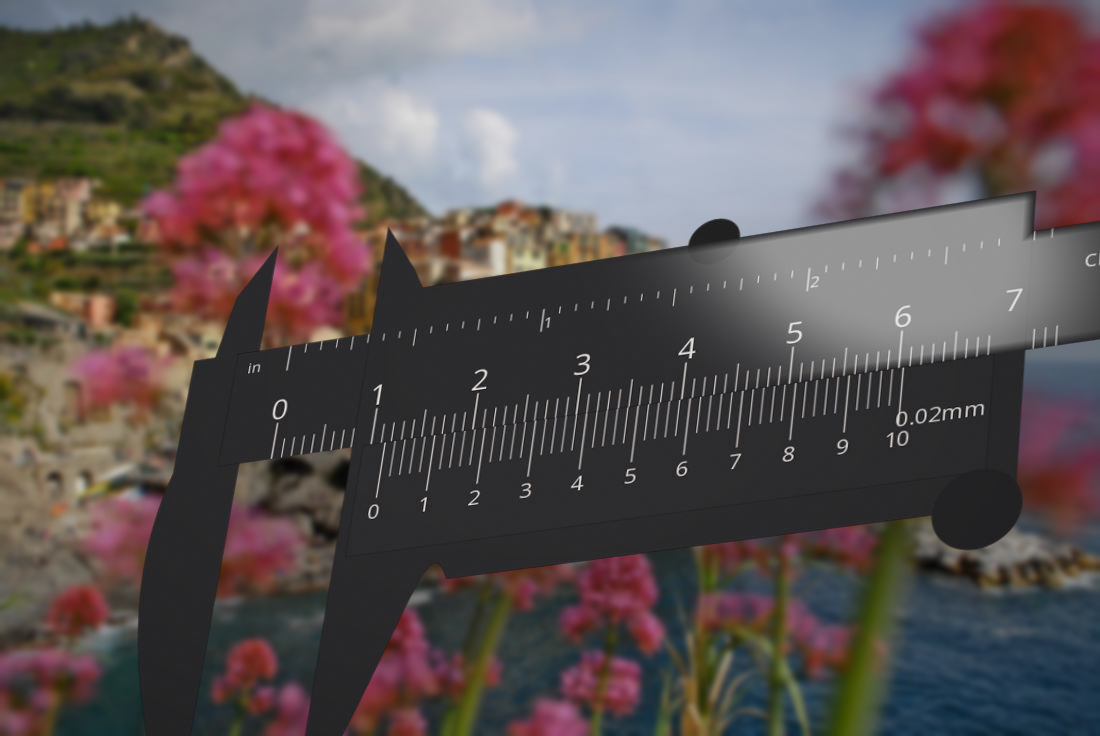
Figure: 11.4 mm
